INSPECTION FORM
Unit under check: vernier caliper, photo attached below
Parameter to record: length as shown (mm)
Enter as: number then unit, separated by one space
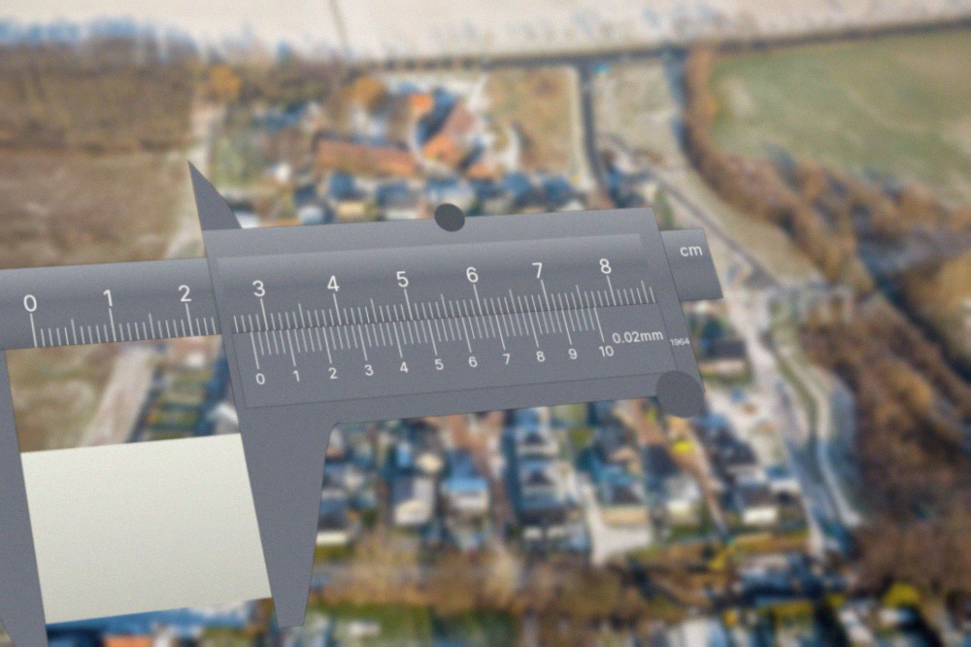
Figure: 27.8 mm
